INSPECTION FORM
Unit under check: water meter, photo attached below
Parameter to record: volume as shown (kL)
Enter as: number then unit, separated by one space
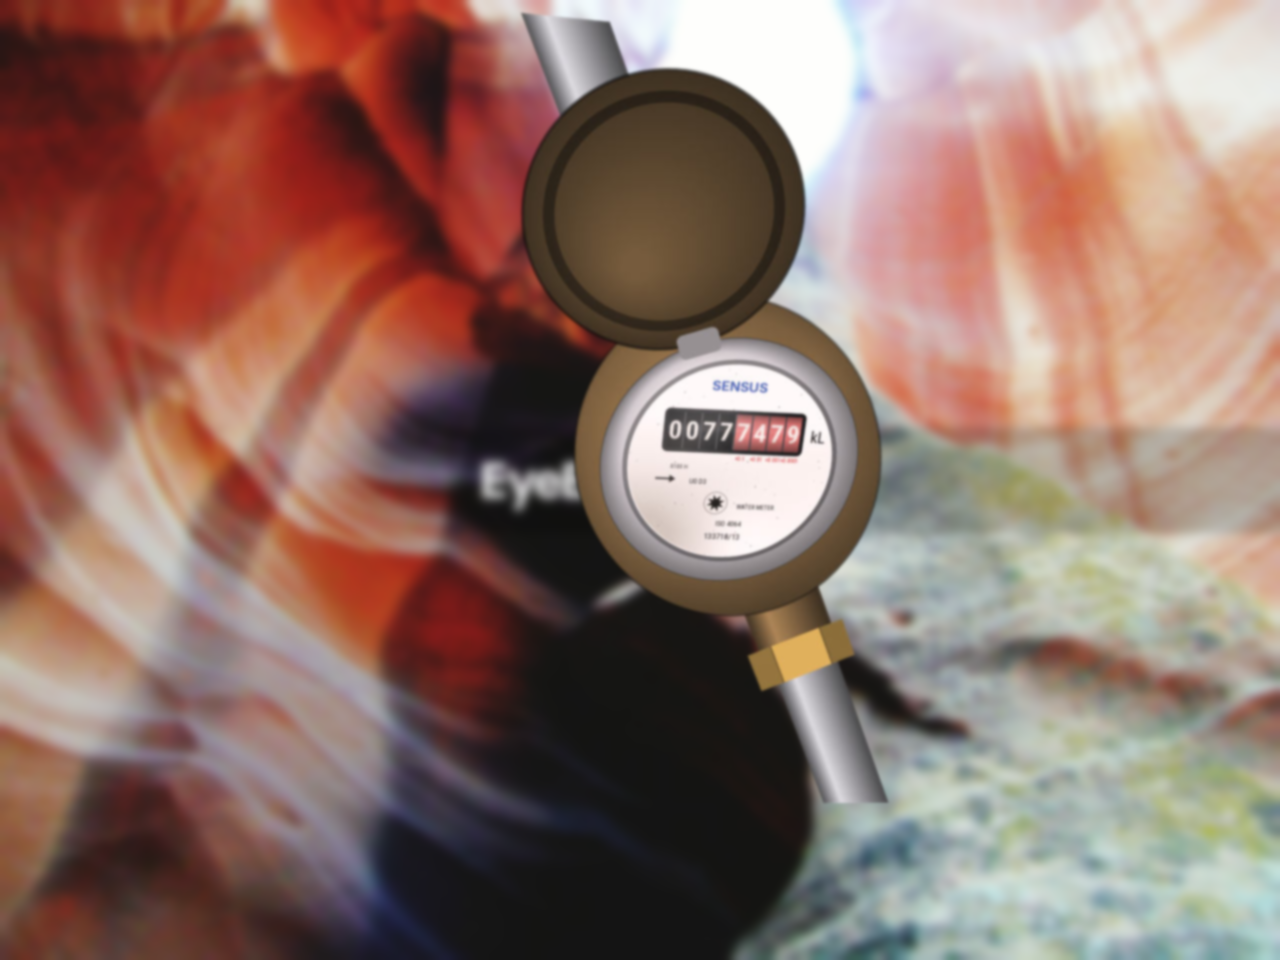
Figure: 77.7479 kL
